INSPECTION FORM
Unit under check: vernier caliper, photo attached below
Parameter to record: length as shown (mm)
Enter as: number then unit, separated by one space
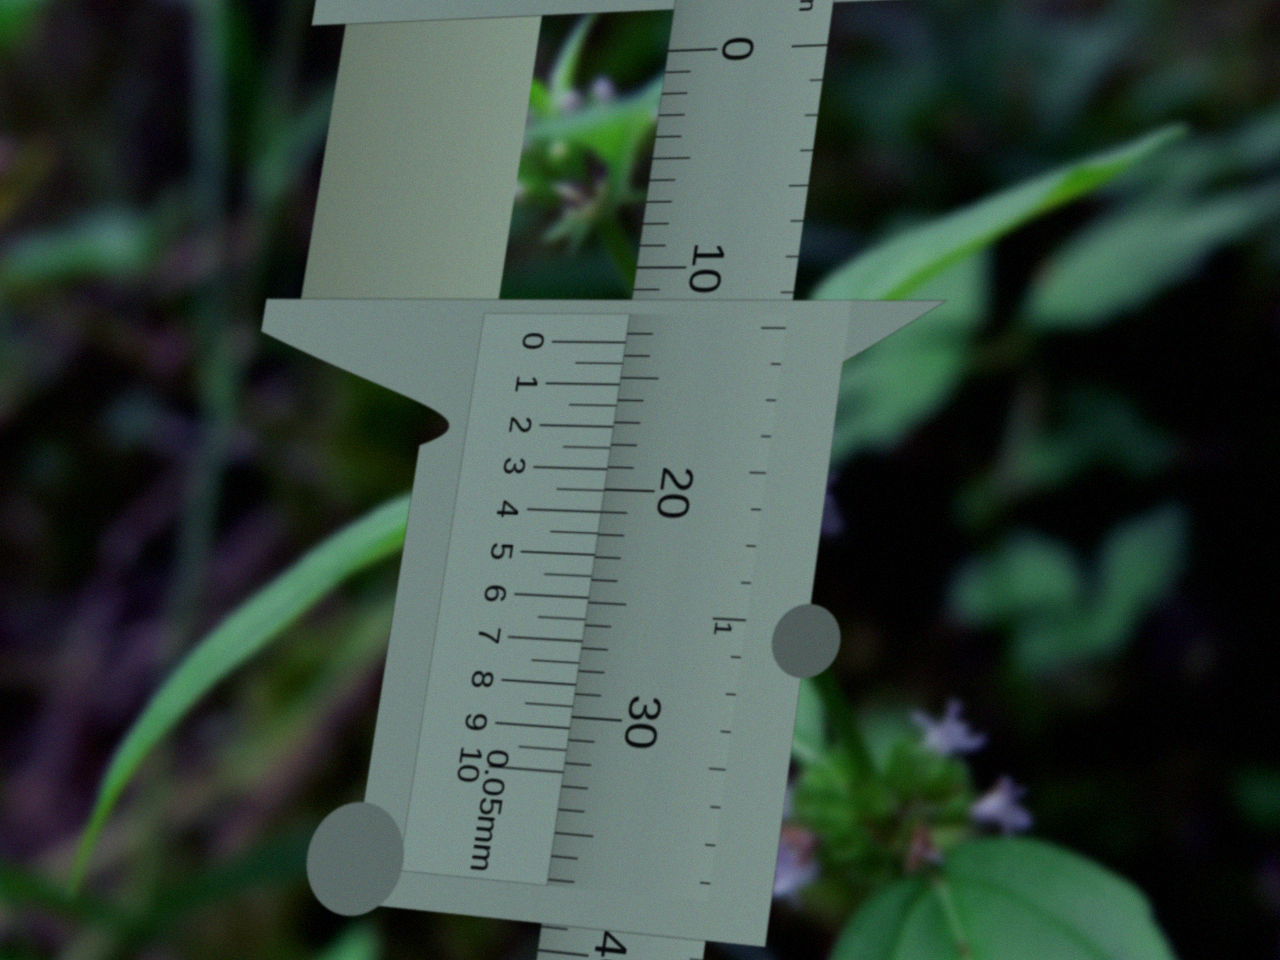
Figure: 13.4 mm
